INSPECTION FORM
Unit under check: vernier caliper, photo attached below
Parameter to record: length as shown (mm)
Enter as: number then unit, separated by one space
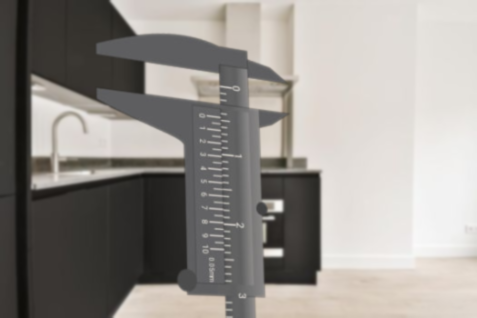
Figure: 4.6 mm
